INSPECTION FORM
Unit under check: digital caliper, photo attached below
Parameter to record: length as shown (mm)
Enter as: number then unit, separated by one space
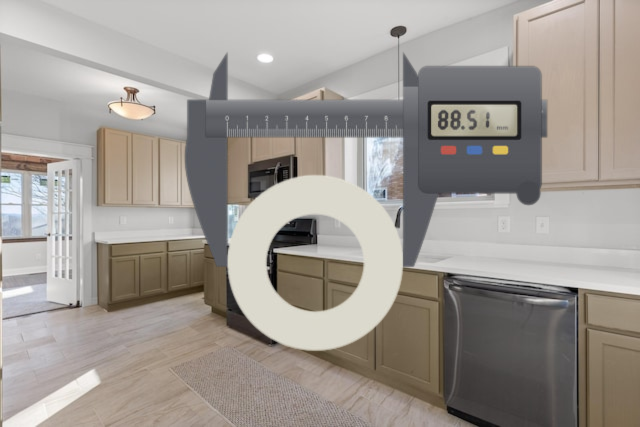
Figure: 88.51 mm
